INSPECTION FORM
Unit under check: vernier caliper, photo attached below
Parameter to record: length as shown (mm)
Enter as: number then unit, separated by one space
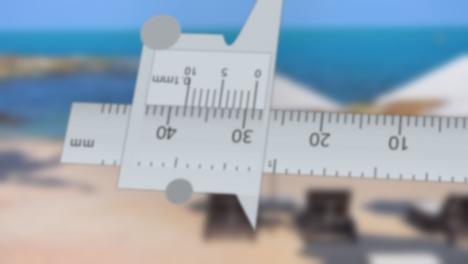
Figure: 29.0 mm
